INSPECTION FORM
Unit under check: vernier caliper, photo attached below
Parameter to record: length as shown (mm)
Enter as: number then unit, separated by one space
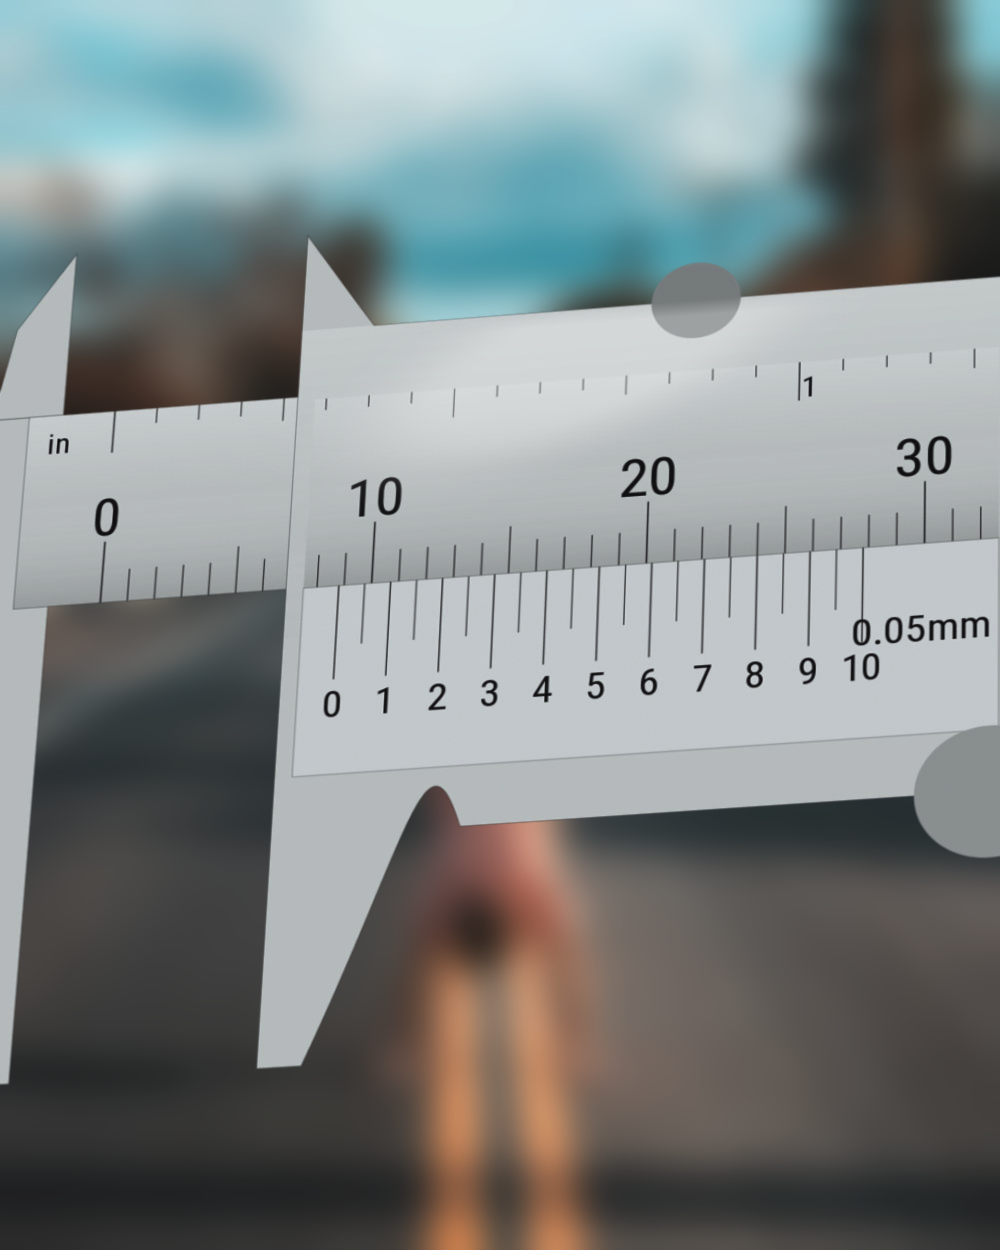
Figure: 8.80 mm
